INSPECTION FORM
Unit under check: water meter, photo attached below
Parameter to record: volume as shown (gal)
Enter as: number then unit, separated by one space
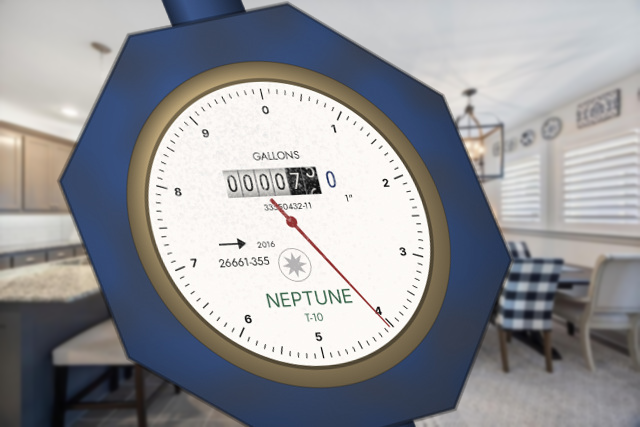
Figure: 754.0 gal
